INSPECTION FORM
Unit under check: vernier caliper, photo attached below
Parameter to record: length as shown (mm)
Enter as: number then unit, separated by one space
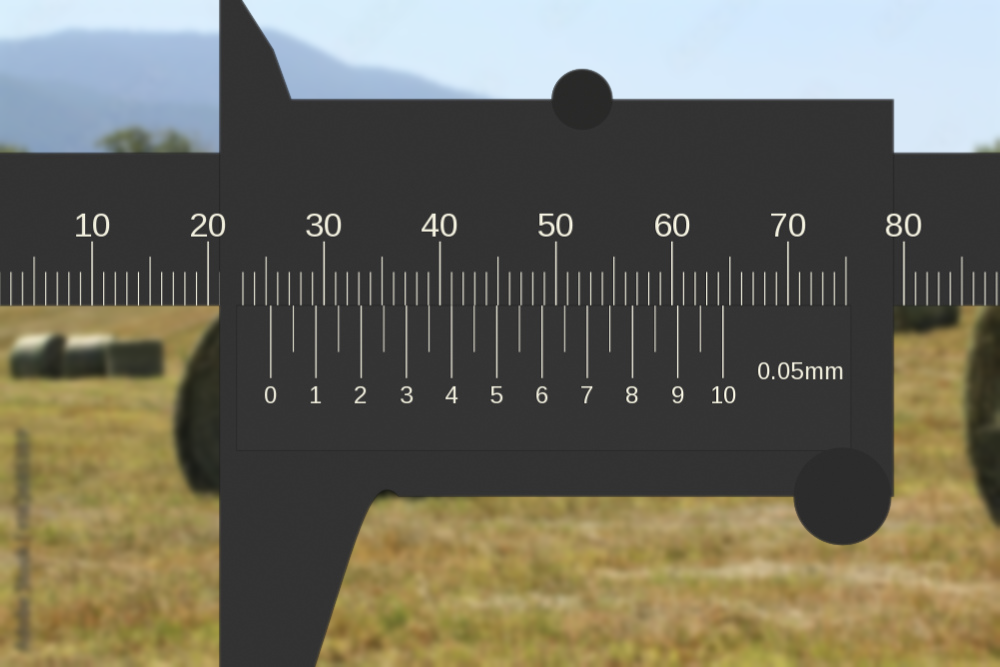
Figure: 25.4 mm
